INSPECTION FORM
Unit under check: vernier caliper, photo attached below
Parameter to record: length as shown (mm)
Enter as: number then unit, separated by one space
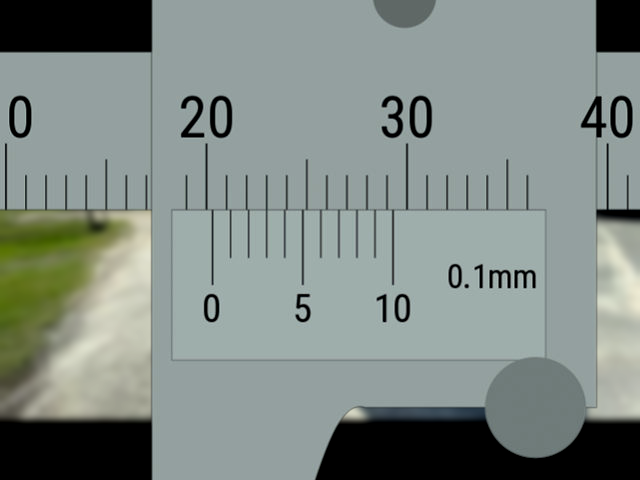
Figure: 20.3 mm
